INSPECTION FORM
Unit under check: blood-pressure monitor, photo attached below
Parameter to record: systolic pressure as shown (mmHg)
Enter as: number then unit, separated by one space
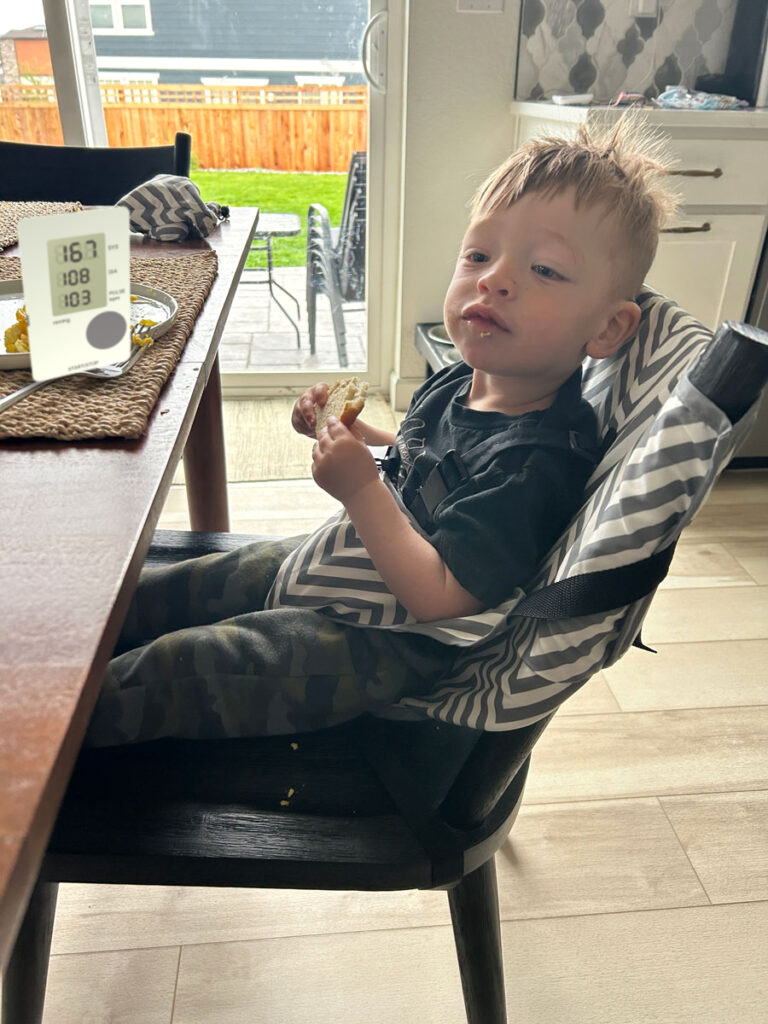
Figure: 167 mmHg
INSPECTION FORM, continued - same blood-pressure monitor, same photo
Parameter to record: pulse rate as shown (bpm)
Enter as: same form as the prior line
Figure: 103 bpm
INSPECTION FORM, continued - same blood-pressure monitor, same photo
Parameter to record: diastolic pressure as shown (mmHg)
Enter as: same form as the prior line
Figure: 108 mmHg
